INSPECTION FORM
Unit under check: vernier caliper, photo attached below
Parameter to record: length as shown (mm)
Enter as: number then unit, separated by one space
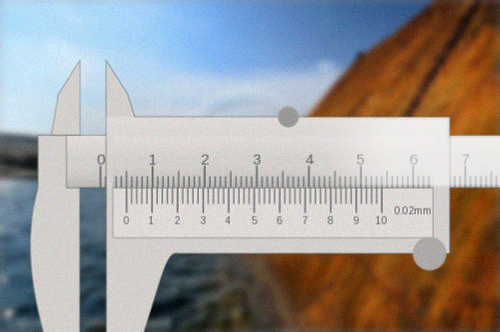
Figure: 5.0 mm
